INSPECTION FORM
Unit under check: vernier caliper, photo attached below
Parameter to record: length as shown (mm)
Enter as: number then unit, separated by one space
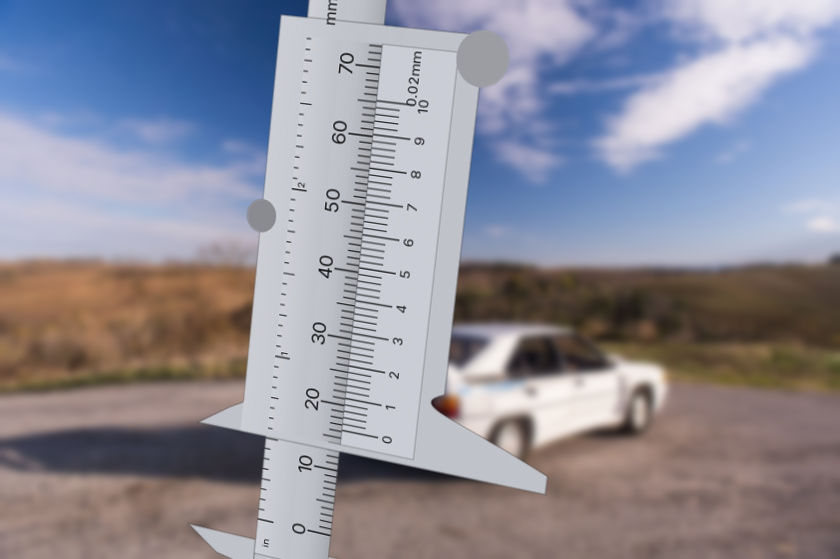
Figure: 16.2 mm
